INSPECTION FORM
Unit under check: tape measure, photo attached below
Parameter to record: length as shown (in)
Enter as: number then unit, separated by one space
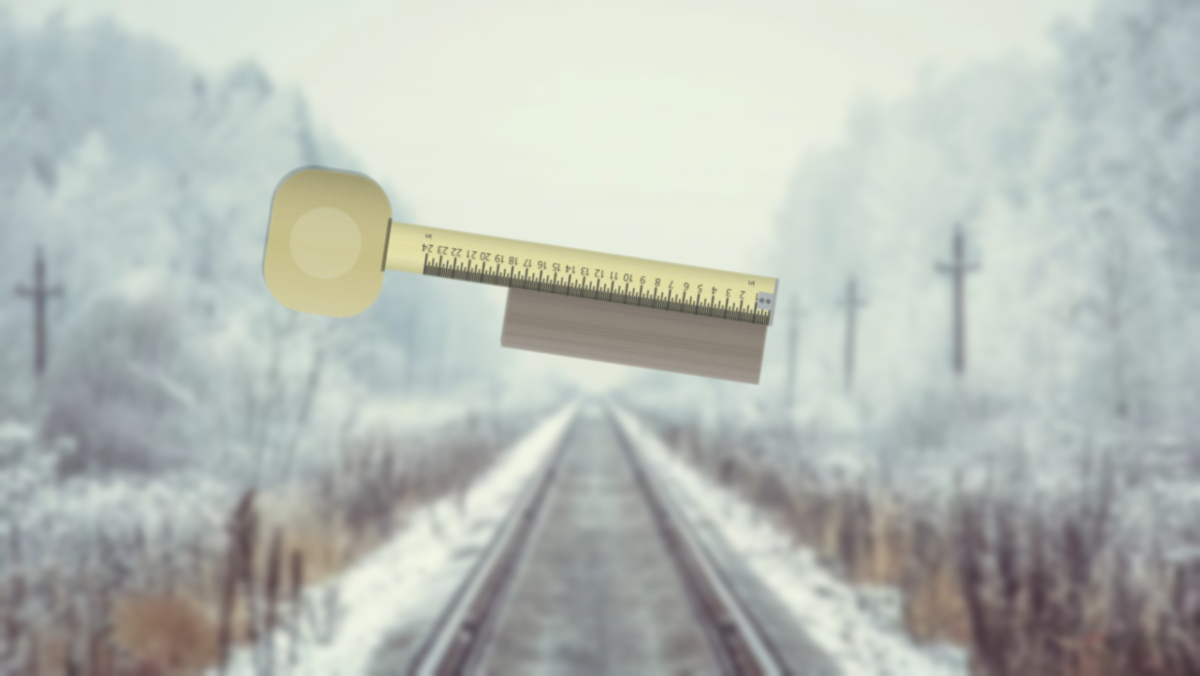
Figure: 18 in
